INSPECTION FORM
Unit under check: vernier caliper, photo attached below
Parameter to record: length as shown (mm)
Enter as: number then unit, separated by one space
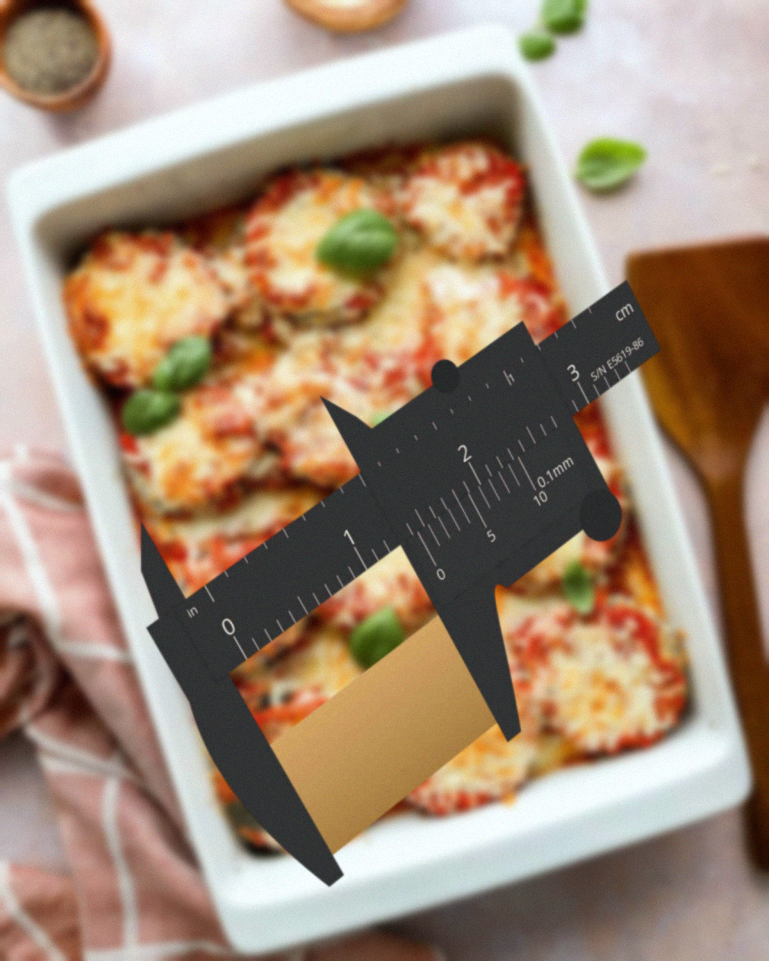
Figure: 14.4 mm
